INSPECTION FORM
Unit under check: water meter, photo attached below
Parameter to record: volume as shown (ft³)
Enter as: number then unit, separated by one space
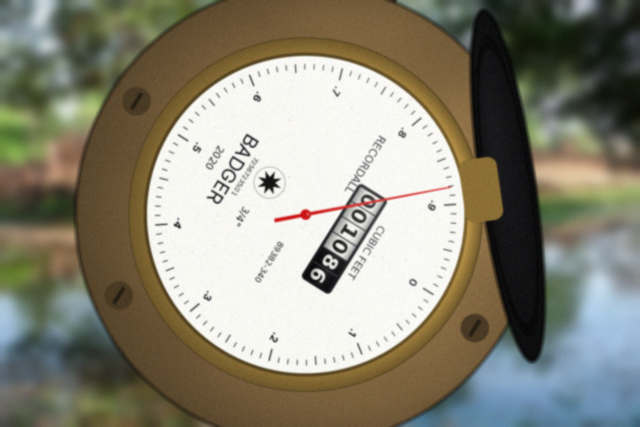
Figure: 1085.88 ft³
